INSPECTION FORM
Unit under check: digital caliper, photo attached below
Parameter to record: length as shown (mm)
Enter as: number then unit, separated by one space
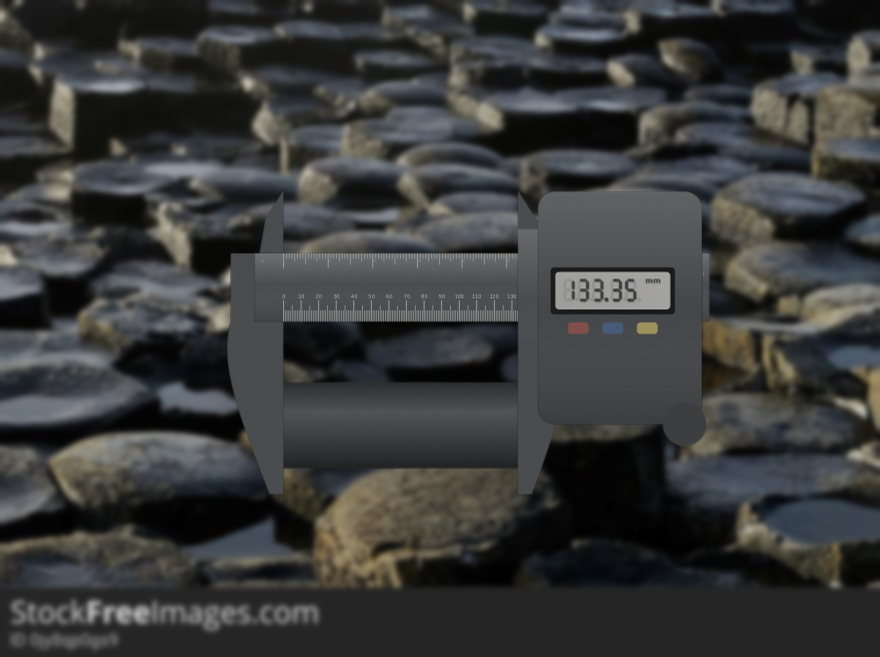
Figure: 133.35 mm
